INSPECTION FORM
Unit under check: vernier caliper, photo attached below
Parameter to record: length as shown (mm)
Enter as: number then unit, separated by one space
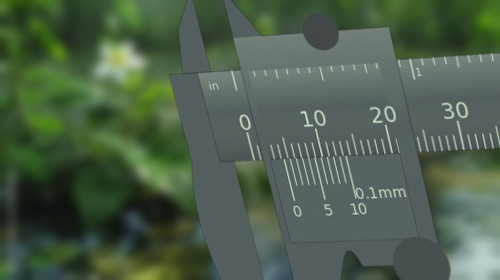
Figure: 4.4 mm
